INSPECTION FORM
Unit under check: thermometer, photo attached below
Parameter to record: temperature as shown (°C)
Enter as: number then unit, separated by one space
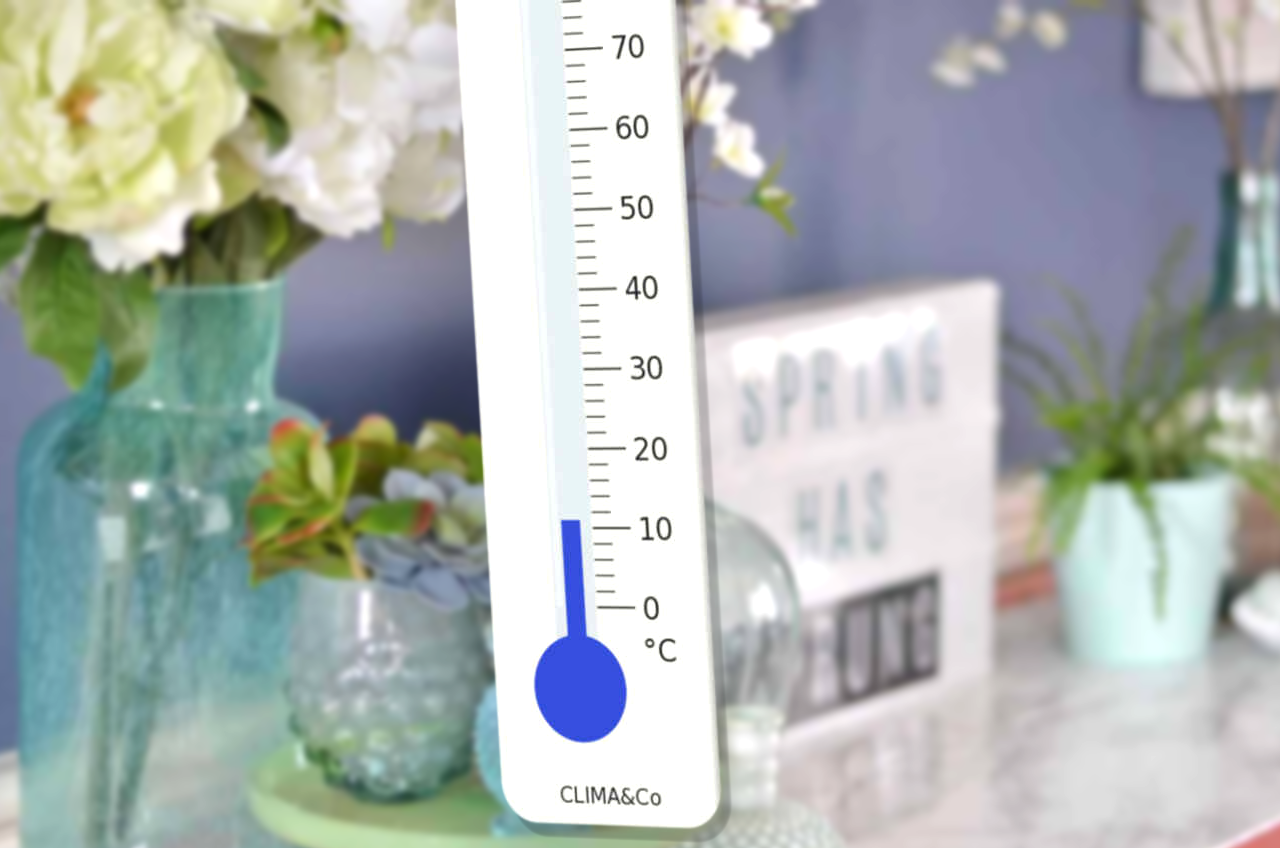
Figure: 11 °C
